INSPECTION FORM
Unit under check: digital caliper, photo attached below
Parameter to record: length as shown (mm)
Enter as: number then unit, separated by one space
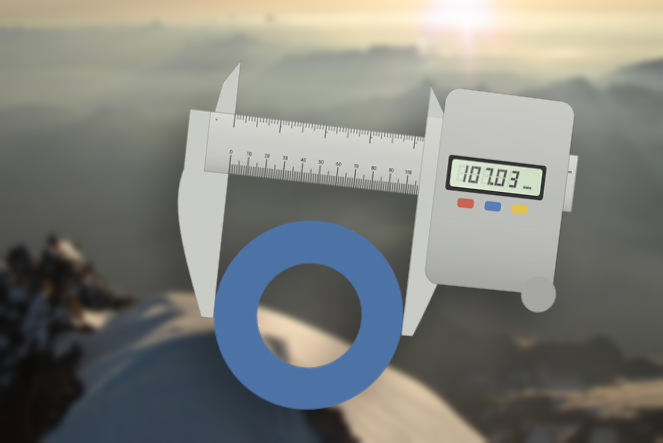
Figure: 107.03 mm
